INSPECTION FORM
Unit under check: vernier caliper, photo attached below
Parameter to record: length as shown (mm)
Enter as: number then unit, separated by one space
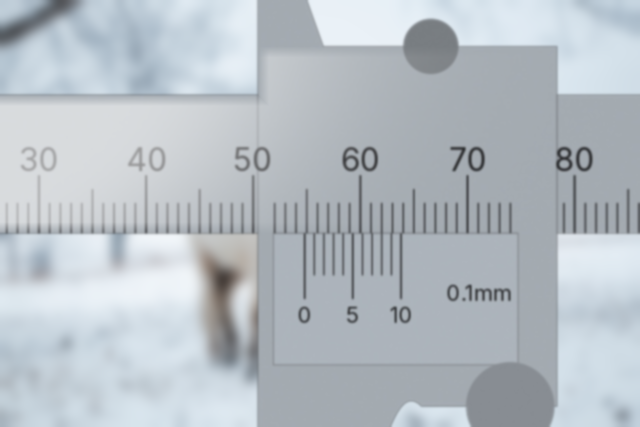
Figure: 54.8 mm
